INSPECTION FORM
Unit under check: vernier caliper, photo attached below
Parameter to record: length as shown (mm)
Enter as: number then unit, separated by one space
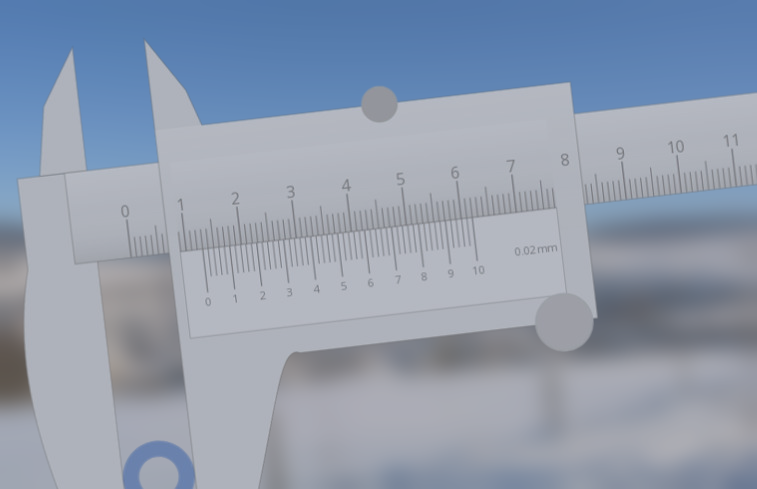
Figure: 13.0 mm
